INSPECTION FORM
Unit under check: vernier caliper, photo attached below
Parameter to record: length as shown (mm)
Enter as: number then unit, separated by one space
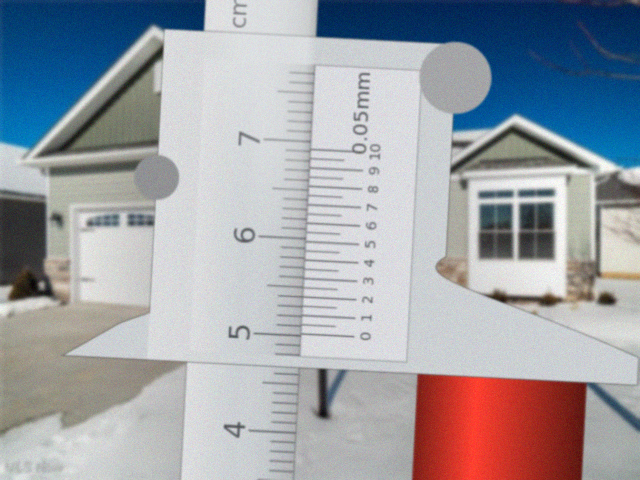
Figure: 50.2 mm
